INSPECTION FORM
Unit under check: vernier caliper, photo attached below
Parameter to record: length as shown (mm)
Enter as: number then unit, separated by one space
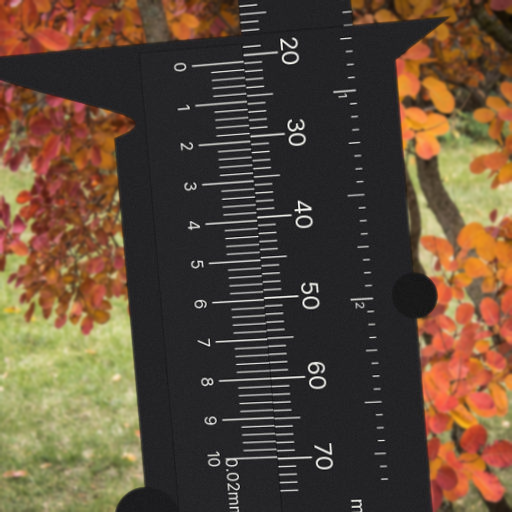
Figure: 20.8 mm
